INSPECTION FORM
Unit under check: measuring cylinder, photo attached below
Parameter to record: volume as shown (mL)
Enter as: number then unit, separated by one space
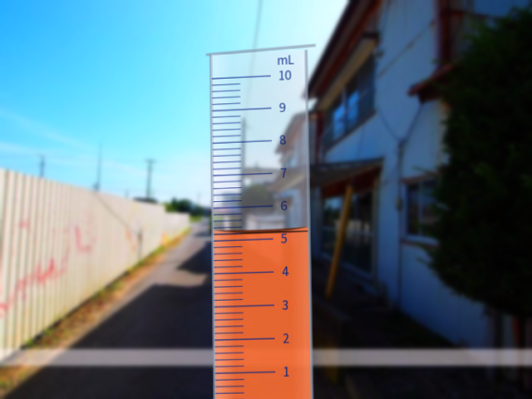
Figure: 5.2 mL
